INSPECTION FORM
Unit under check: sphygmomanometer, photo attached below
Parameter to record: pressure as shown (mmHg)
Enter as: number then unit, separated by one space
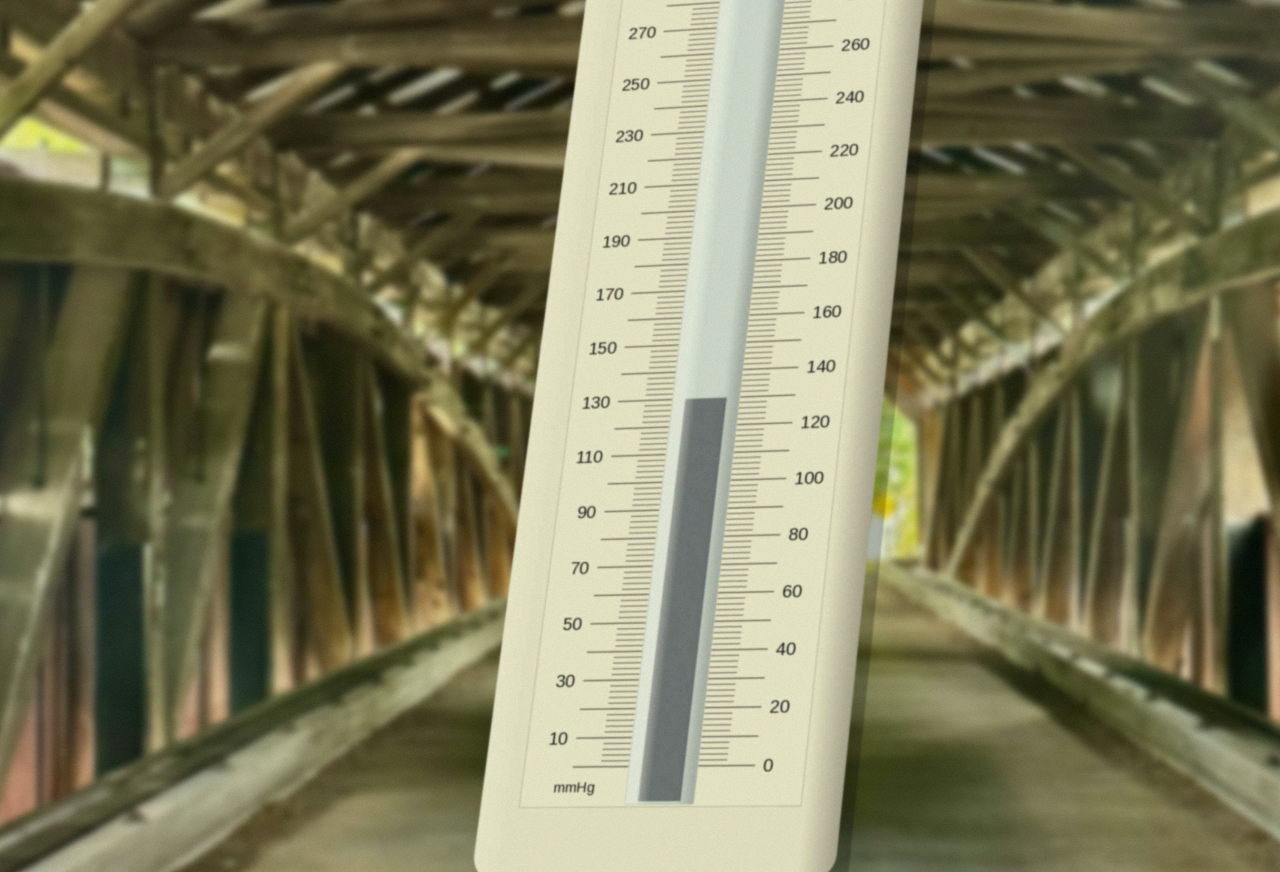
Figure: 130 mmHg
